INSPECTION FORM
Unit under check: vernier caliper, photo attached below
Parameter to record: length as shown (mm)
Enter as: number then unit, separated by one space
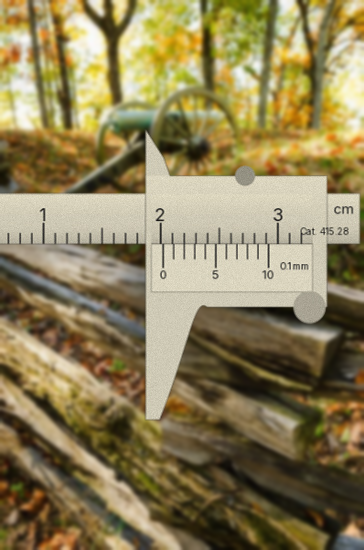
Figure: 20.2 mm
